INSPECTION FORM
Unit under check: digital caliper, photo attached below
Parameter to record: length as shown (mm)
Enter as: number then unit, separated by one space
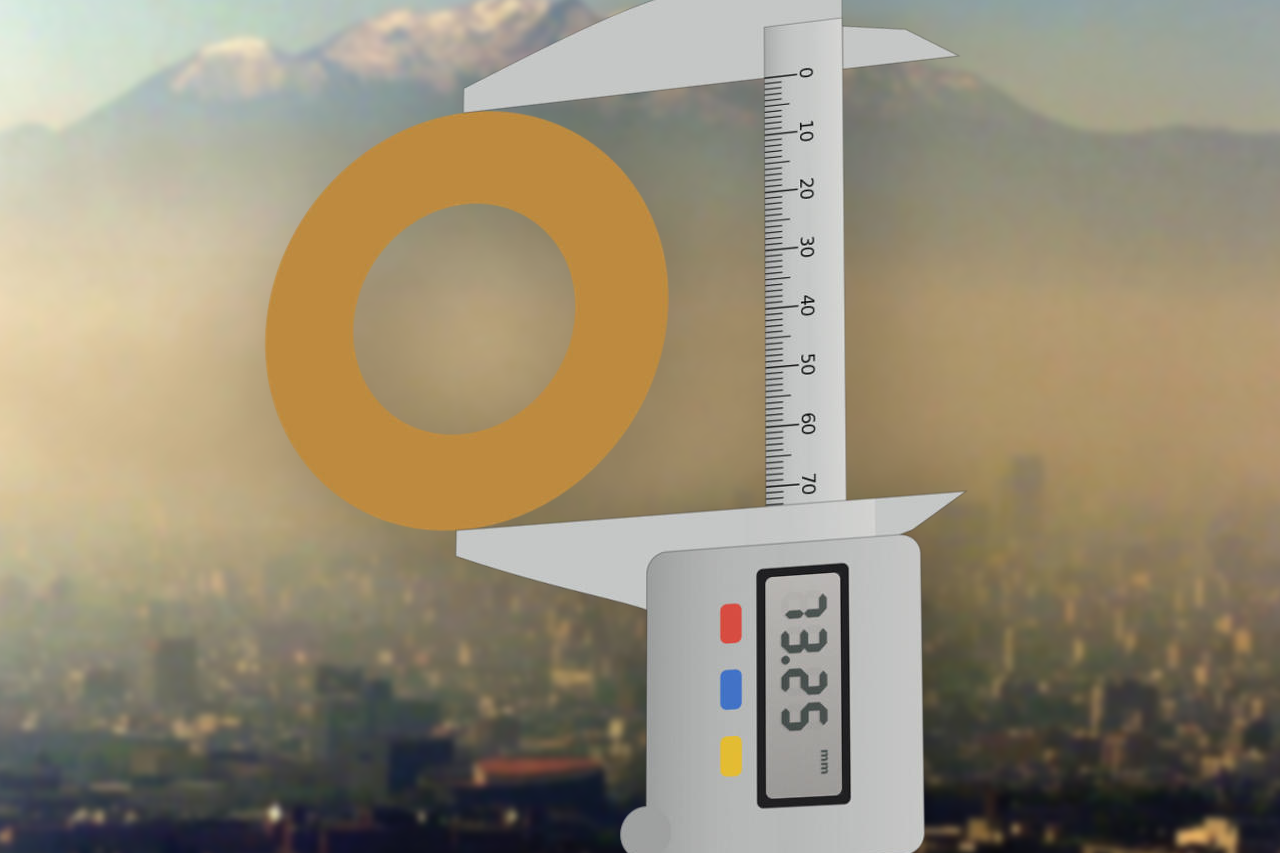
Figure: 73.25 mm
